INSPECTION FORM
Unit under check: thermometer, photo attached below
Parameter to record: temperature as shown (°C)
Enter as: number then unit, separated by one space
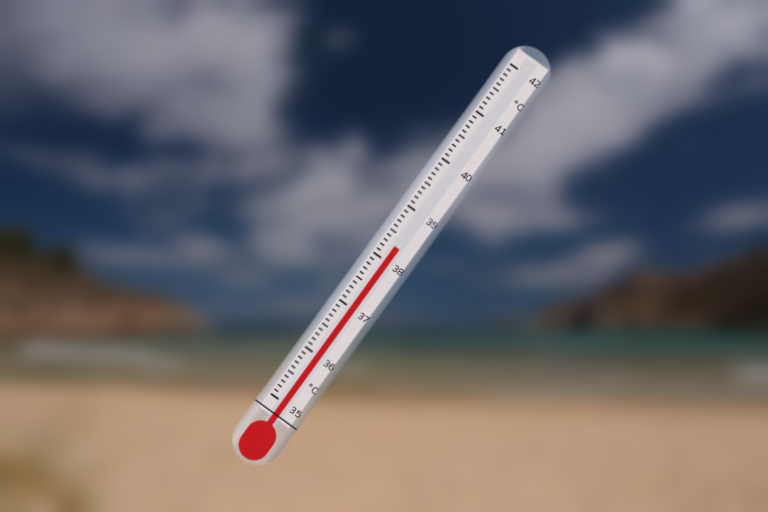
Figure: 38.3 °C
